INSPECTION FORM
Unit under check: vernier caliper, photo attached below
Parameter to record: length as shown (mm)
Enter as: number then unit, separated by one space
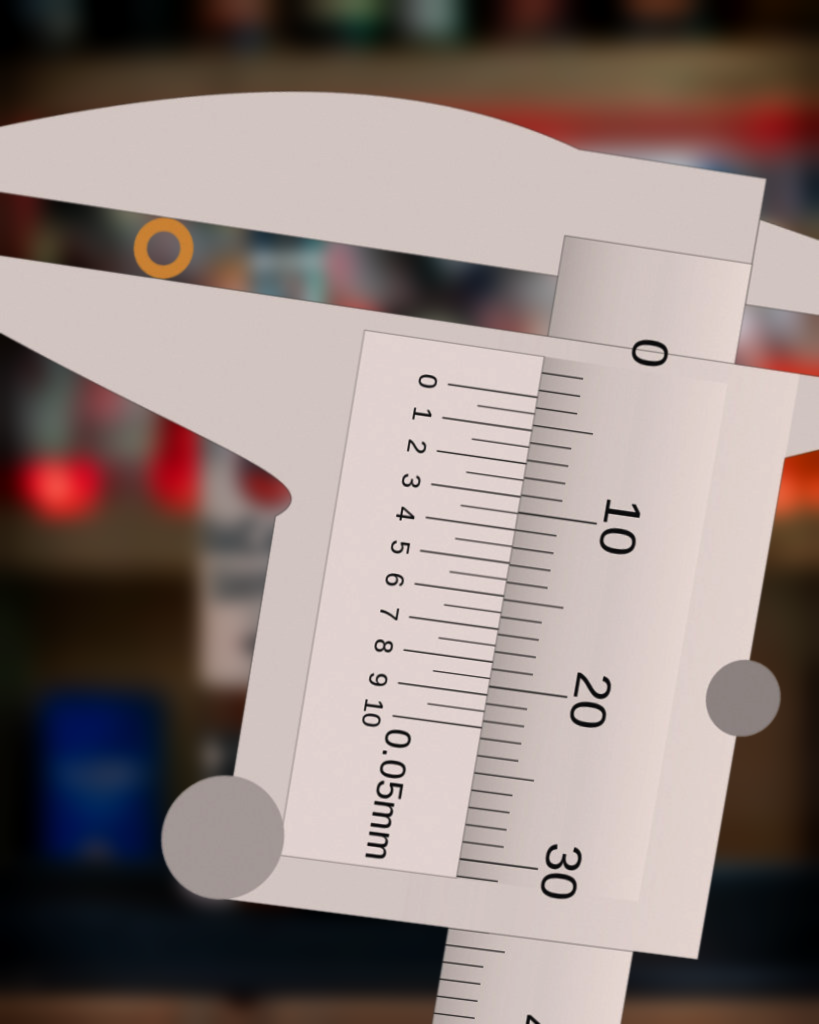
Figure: 3.4 mm
